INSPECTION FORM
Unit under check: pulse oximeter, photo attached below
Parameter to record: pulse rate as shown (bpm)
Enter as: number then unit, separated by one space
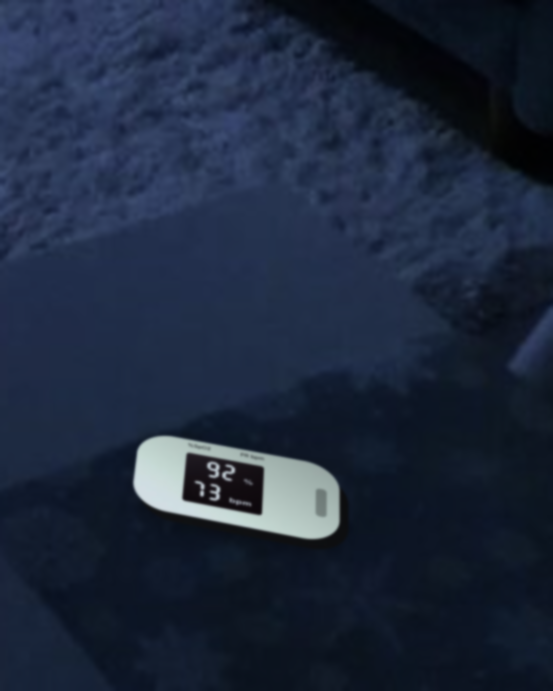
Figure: 73 bpm
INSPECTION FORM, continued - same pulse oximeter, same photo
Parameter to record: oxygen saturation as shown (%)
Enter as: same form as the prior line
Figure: 92 %
